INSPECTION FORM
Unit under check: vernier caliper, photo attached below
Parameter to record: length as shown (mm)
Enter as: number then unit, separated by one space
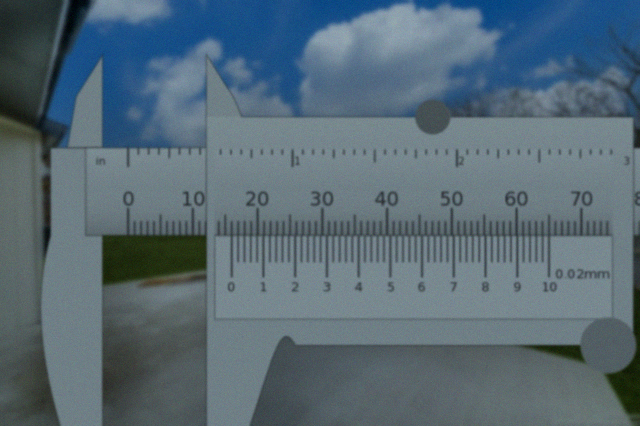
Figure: 16.0 mm
